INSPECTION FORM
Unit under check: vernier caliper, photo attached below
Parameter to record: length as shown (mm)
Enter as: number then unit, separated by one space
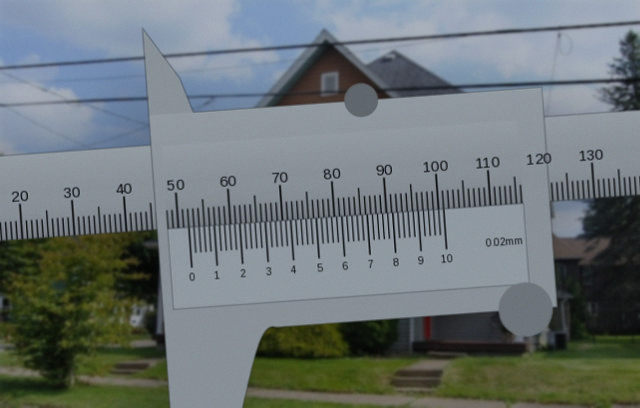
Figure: 52.0 mm
